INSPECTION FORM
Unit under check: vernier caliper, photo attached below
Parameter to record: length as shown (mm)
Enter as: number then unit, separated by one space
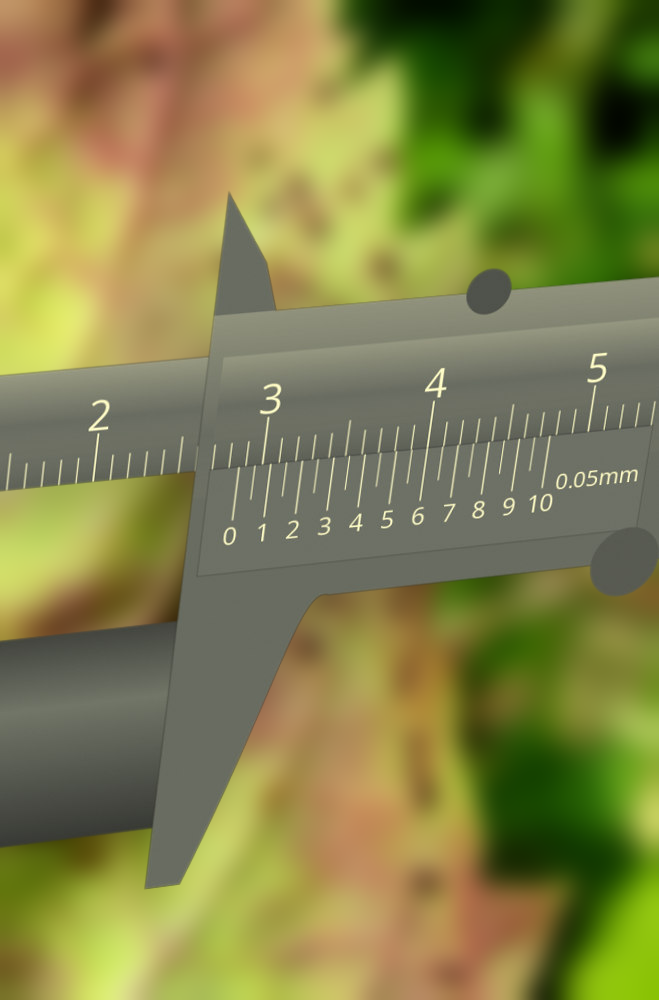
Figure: 28.6 mm
